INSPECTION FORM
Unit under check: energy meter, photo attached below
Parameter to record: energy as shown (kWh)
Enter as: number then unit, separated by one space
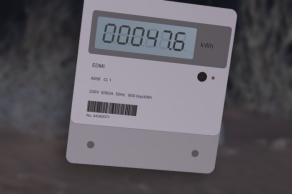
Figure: 47.6 kWh
